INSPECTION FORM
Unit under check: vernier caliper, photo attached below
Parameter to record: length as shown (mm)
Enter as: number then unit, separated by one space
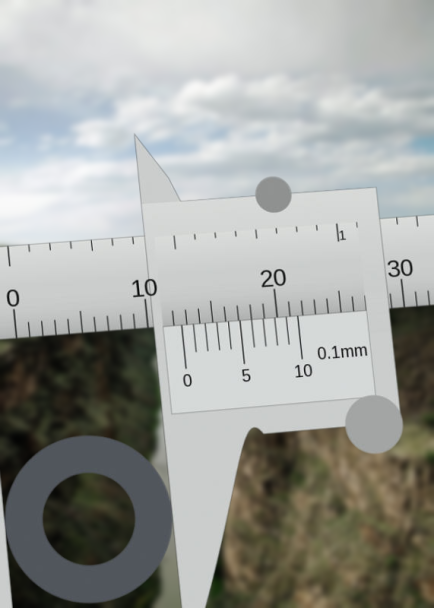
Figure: 12.6 mm
